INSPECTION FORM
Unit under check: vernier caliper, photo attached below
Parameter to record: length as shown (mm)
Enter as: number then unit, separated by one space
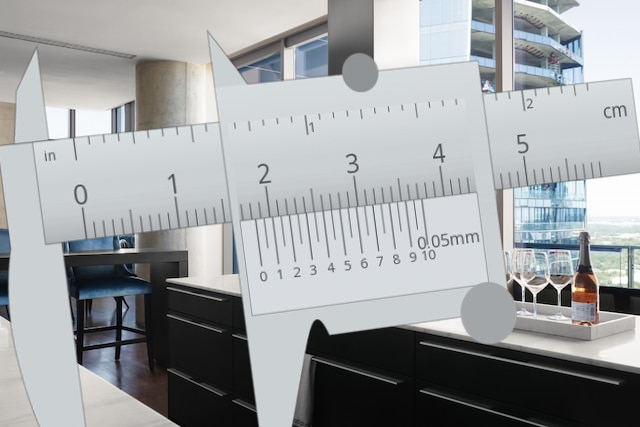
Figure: 18.4 mm
